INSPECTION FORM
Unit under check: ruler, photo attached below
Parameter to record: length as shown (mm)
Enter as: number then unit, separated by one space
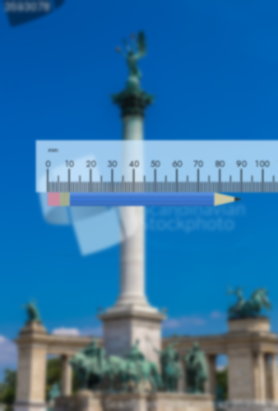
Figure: 90 mm
